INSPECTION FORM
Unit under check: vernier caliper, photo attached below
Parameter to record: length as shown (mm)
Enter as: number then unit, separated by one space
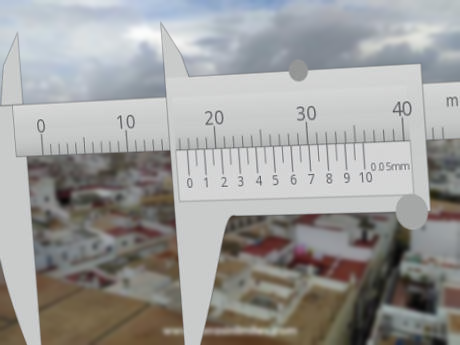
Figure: 16.8 mm
